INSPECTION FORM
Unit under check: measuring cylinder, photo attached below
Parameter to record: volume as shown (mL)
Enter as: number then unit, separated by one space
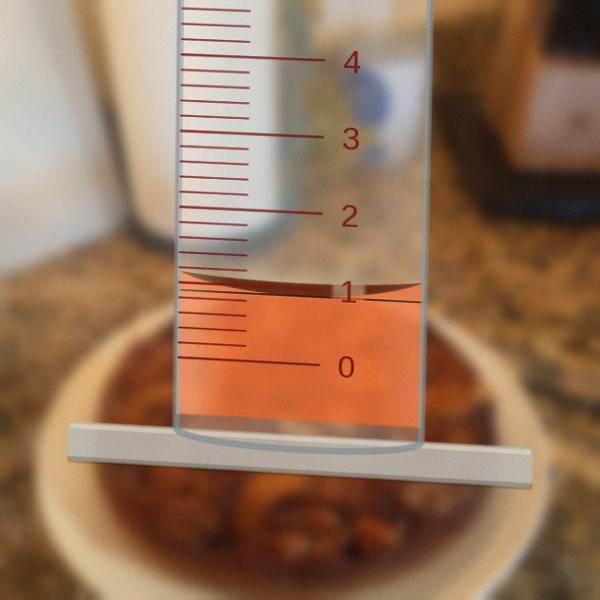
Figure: 0.9 mL
